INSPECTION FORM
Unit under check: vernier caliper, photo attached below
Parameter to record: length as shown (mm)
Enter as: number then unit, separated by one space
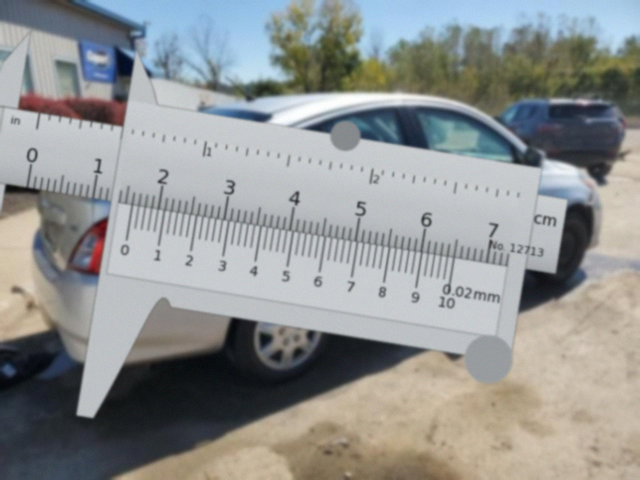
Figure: 16.0 mm
